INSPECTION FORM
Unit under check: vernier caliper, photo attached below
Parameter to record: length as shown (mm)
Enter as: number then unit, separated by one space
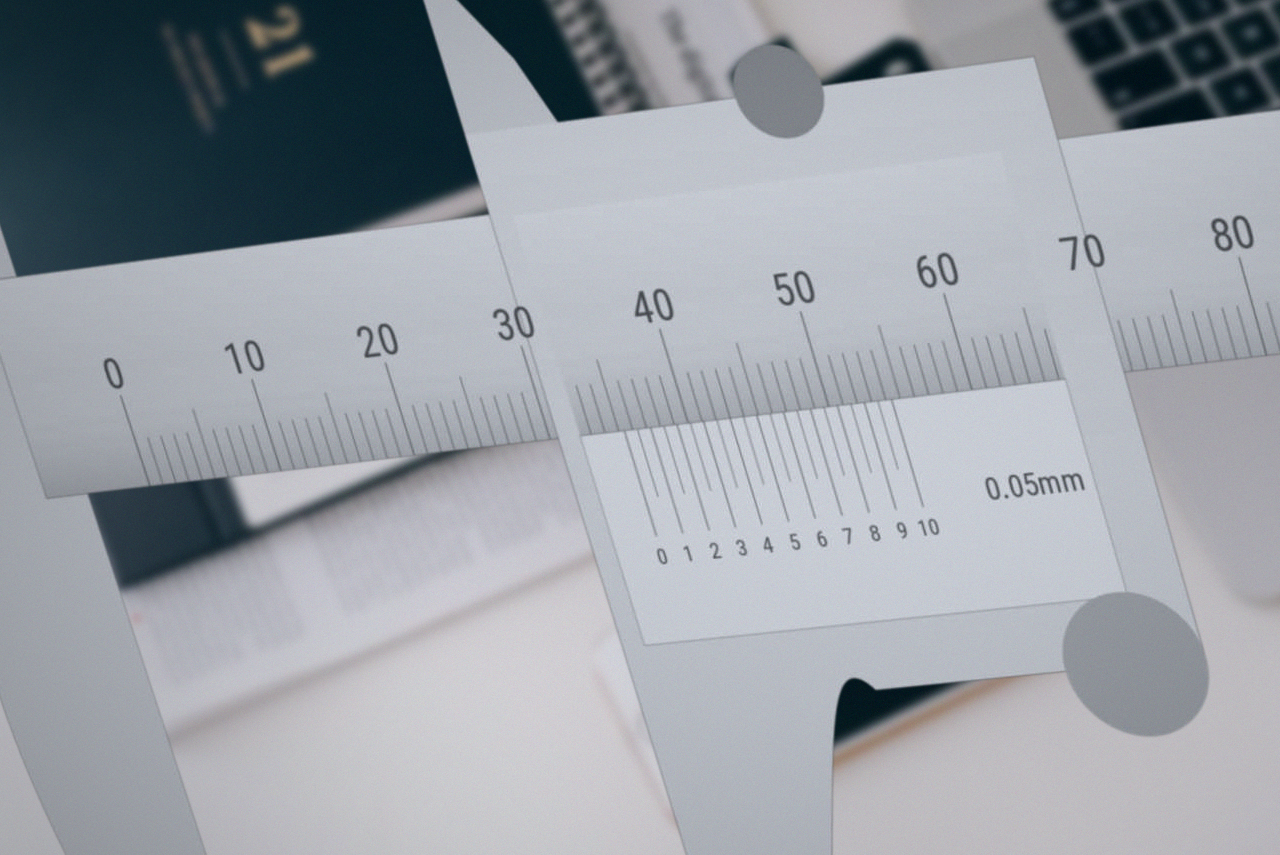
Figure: 35.4 mm
